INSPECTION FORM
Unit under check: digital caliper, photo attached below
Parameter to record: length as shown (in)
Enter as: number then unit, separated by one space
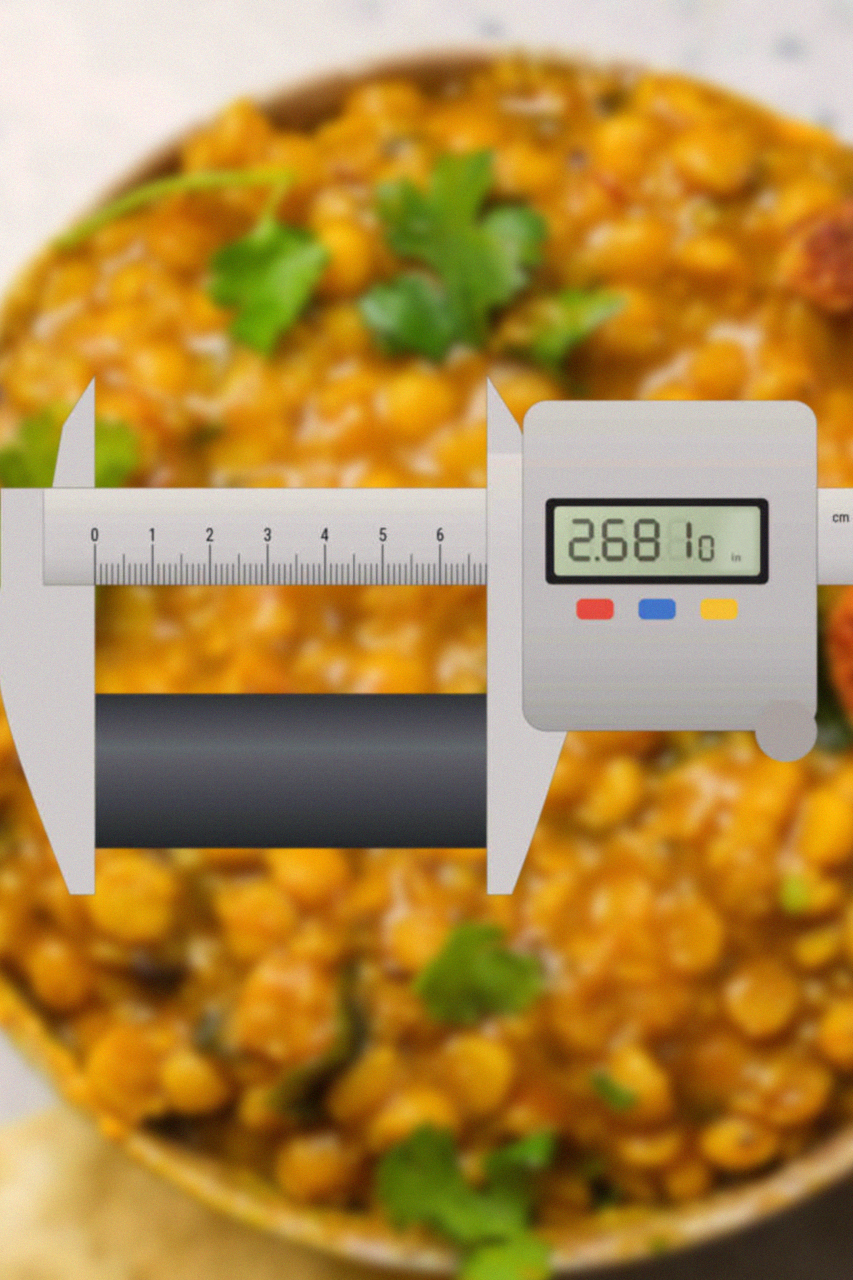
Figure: 2.6810 in
